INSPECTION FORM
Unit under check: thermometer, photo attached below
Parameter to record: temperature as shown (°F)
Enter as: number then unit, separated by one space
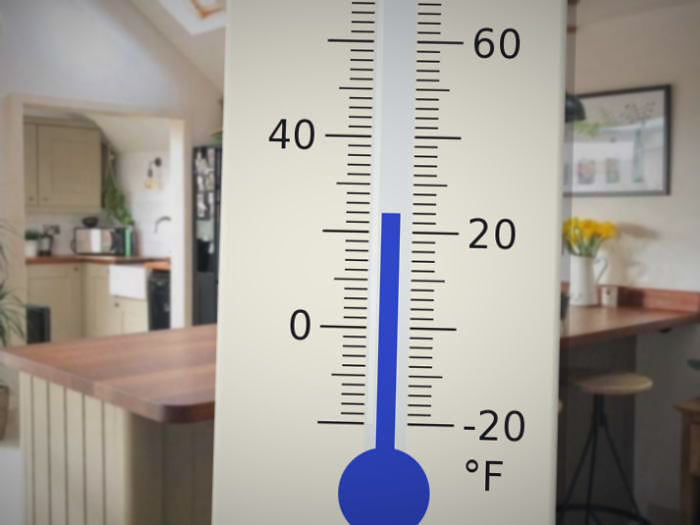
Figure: 24 °F
